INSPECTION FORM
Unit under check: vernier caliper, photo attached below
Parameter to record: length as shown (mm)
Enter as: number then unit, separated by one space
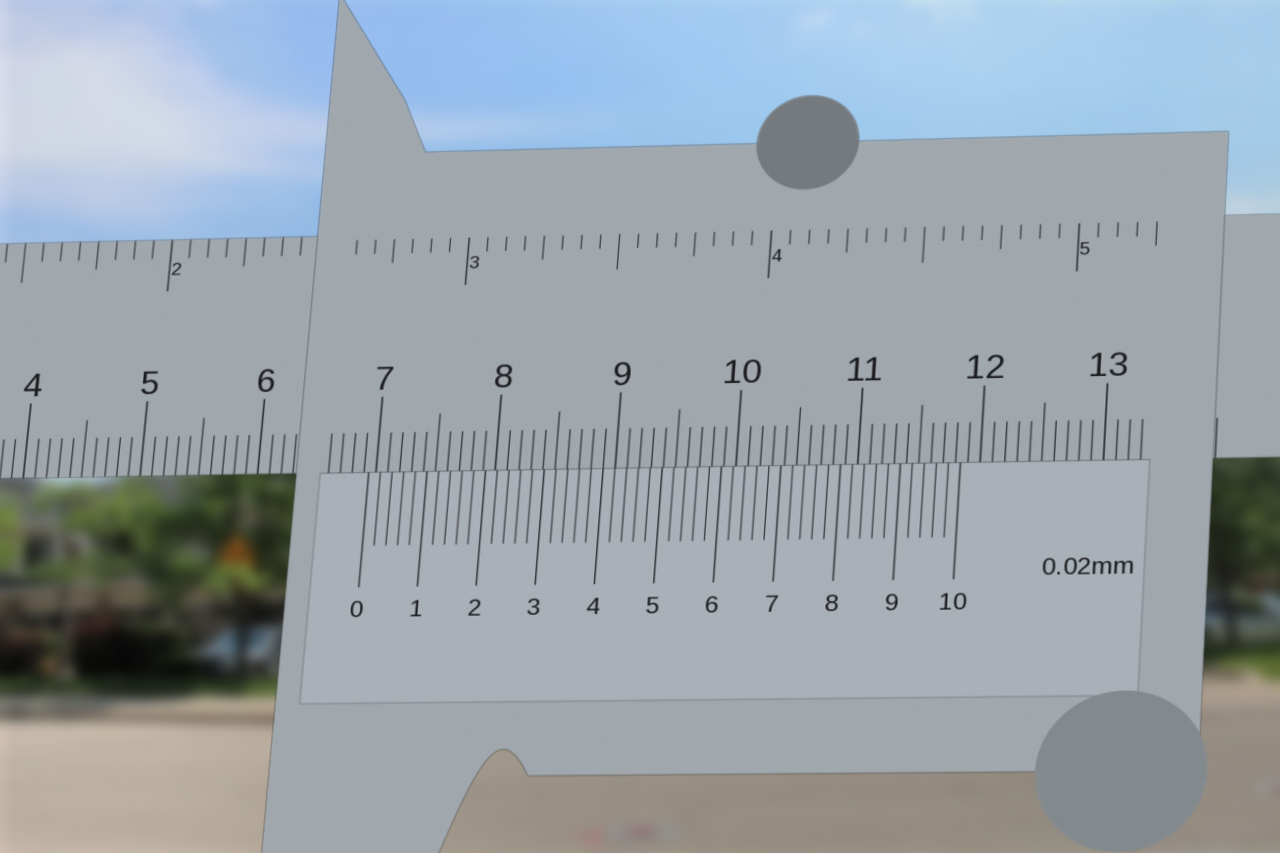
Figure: 69.4 mm
